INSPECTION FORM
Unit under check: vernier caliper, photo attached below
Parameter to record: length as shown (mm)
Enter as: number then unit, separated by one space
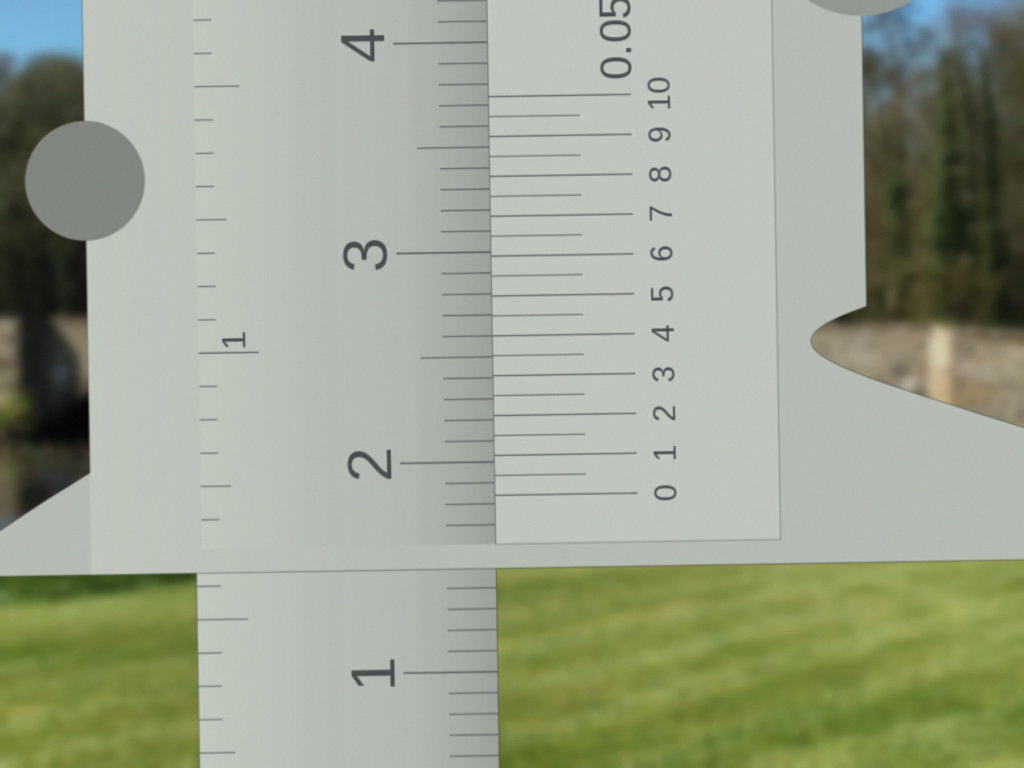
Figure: 18.4 mm
